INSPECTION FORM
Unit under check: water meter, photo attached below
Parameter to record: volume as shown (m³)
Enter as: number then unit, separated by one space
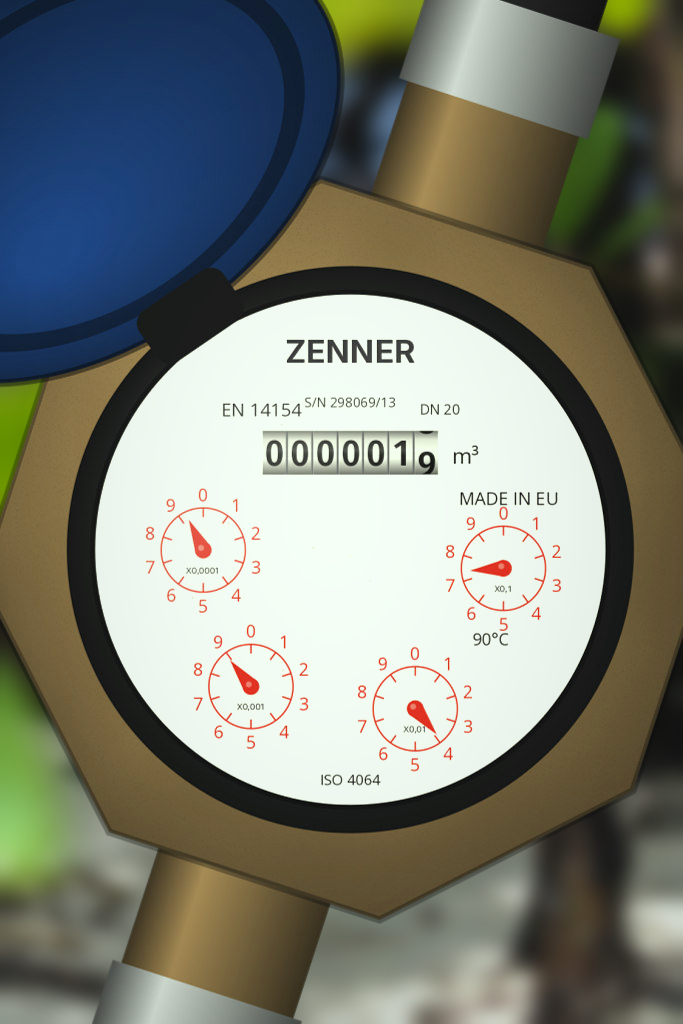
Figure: 18.7389 m³
